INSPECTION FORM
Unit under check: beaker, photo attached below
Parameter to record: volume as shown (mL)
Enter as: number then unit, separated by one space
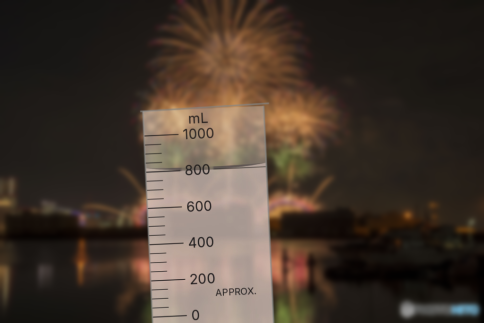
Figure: 800 mL
